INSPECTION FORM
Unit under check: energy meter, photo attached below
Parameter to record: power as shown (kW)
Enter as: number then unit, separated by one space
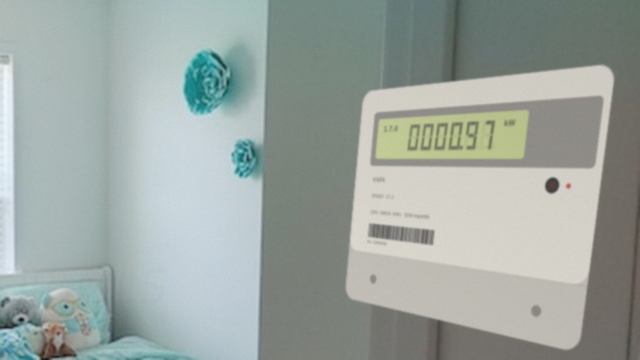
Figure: 0.97 kW
